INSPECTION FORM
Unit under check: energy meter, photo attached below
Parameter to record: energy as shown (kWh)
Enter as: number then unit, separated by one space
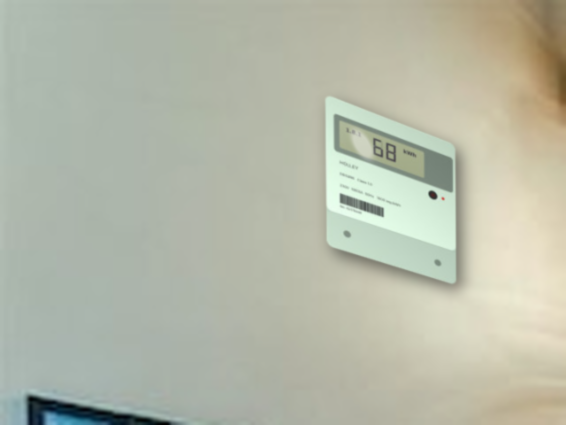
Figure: 68 kWh
